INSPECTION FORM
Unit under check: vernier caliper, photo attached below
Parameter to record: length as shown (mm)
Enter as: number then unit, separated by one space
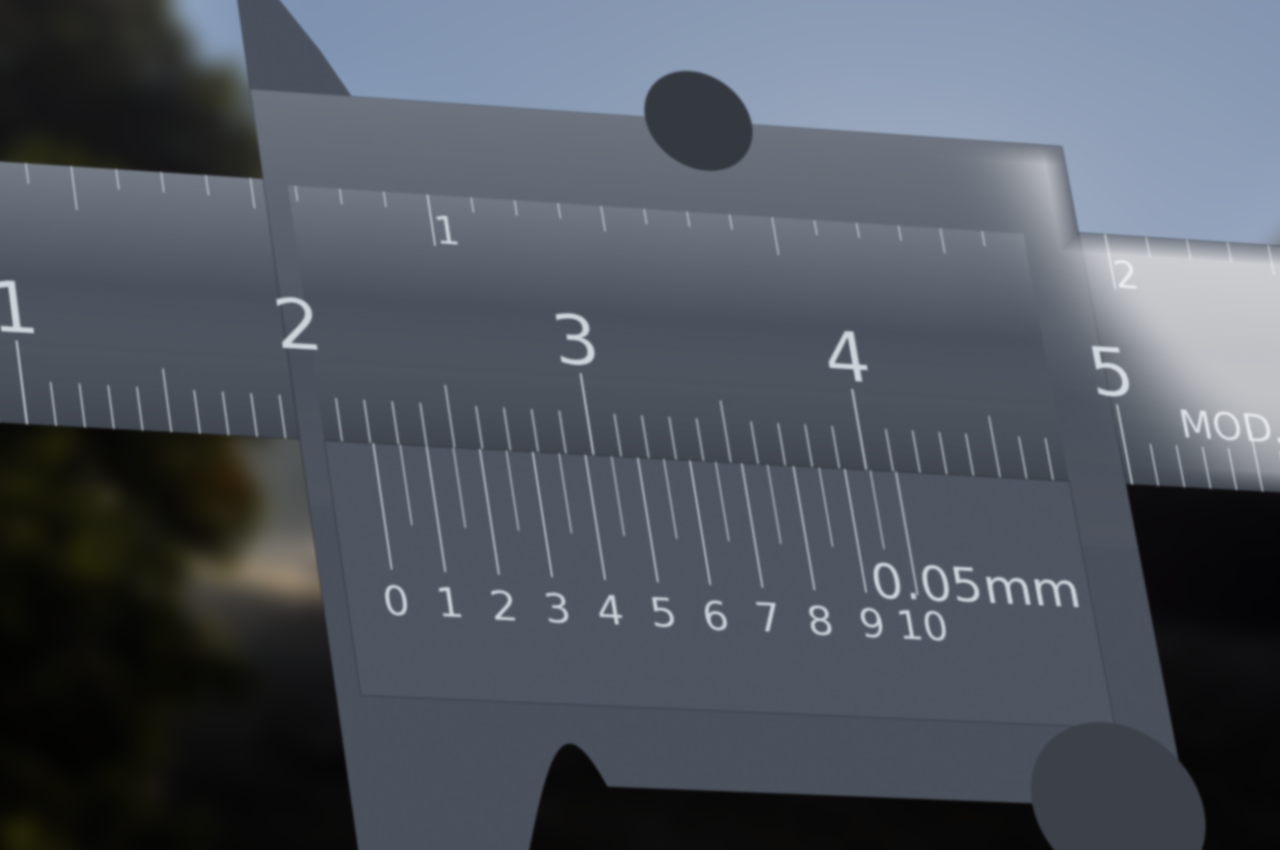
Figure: 22.1 mm
